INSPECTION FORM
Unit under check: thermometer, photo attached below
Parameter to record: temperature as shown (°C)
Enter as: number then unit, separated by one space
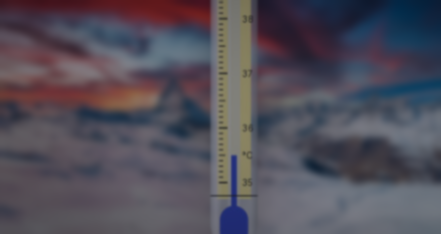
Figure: 35.5 °C
